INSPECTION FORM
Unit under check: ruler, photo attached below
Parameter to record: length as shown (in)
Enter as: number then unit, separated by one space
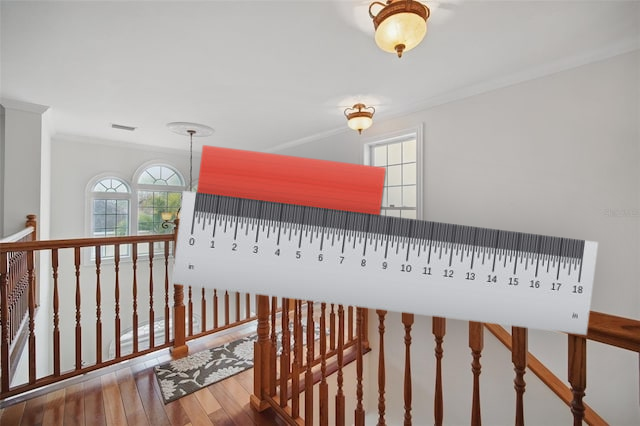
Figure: 8.5 in
